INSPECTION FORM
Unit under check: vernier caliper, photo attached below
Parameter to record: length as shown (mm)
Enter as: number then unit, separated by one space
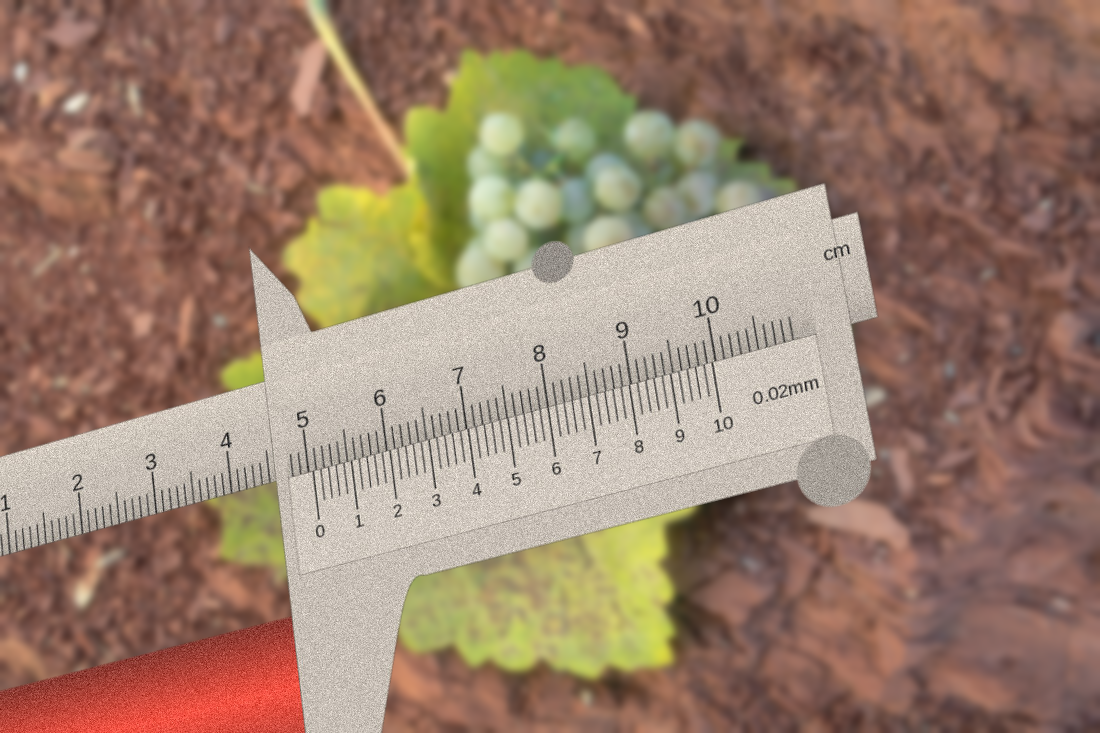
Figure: 50.6 mm
